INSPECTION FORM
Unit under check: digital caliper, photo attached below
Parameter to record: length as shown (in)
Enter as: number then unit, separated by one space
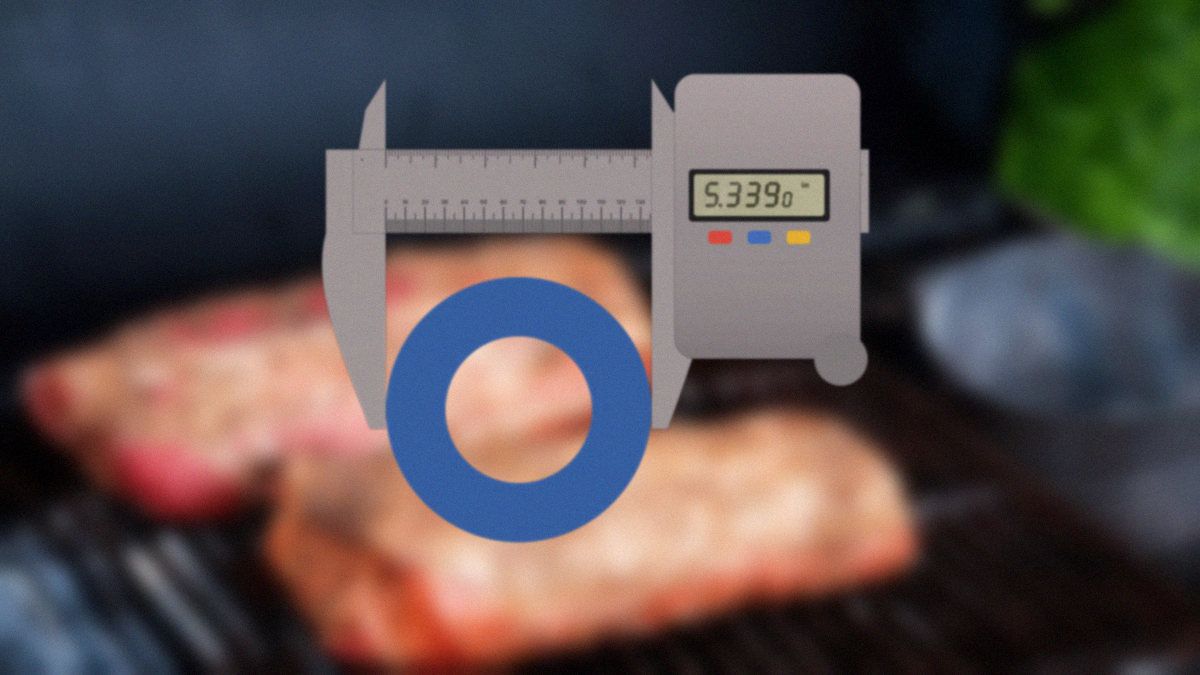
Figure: 5.3390 in
